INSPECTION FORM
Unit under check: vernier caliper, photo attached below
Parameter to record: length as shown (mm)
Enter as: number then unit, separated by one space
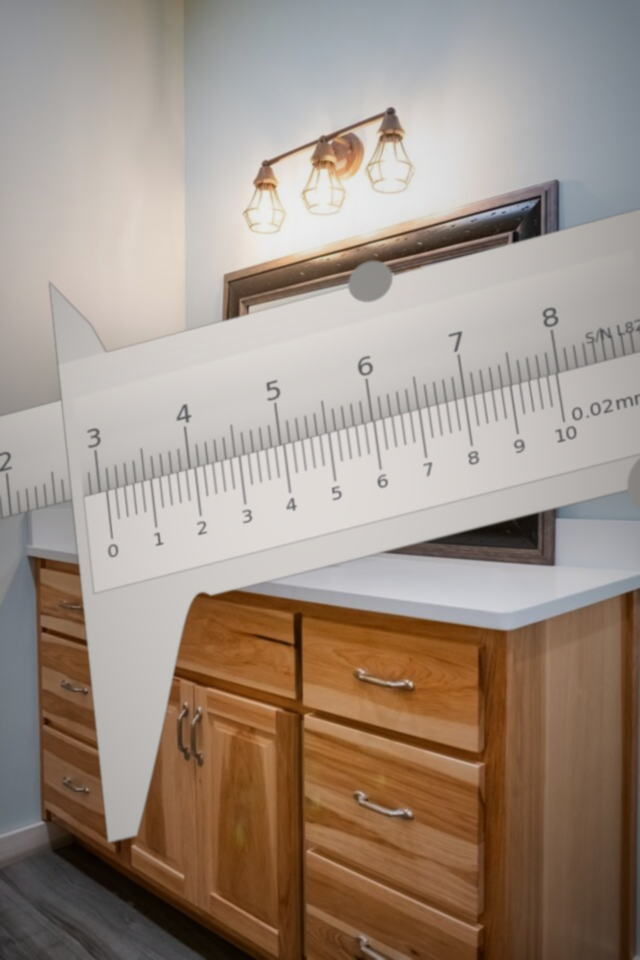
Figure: 30.8 mm
